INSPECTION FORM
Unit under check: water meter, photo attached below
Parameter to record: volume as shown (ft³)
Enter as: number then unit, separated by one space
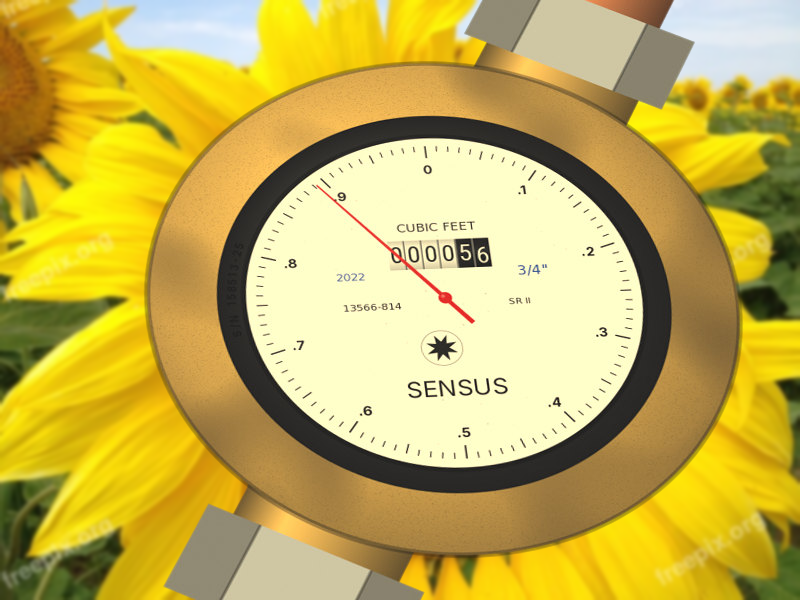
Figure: 55.89 ft³
